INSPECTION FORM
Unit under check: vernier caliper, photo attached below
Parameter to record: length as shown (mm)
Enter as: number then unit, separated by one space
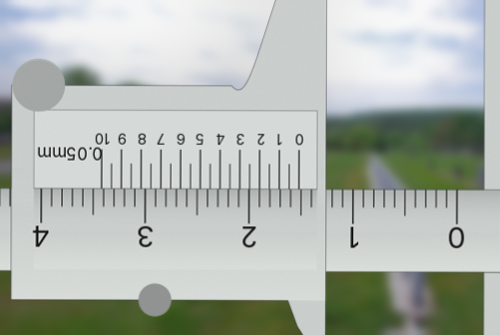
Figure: 15.2 mm
